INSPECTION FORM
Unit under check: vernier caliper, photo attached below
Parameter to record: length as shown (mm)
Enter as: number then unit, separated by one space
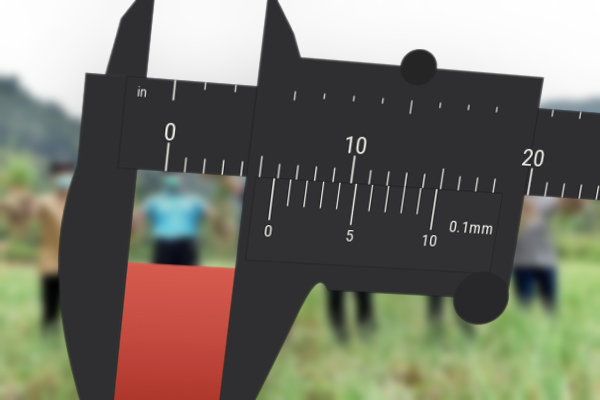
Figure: 5.8 mm
